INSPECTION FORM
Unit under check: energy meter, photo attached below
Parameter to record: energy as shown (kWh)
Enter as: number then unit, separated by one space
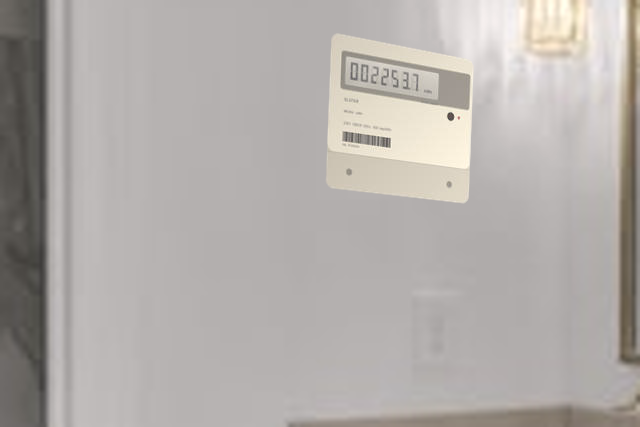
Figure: 2253.7 kWh
